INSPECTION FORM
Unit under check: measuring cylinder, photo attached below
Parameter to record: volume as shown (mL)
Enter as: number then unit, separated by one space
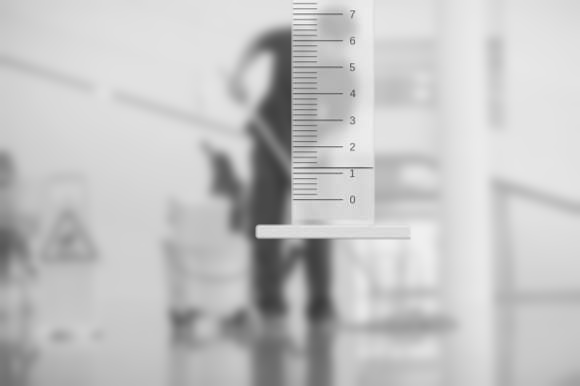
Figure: 1.2 mL
